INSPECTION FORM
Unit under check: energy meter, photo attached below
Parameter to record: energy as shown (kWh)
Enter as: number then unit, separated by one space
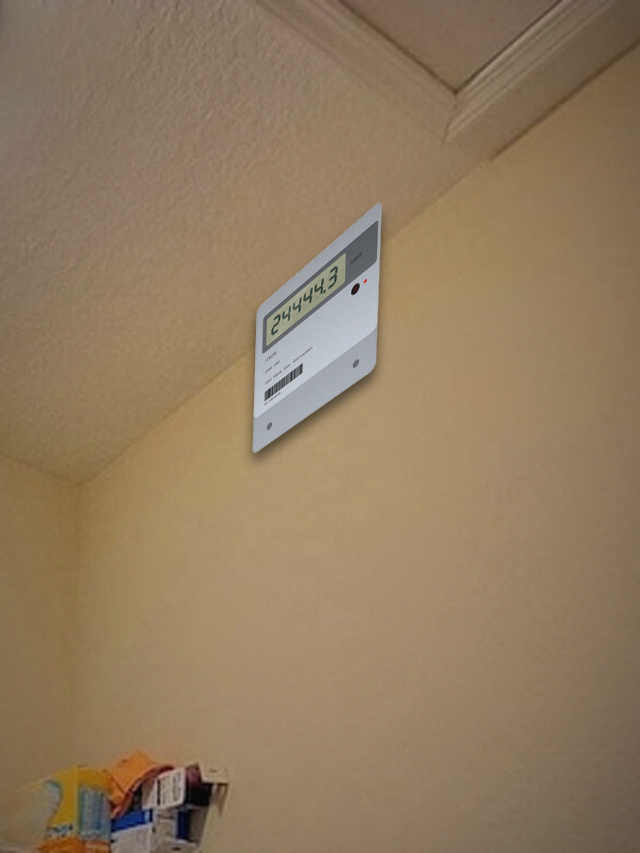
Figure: 24444.3 kWh
